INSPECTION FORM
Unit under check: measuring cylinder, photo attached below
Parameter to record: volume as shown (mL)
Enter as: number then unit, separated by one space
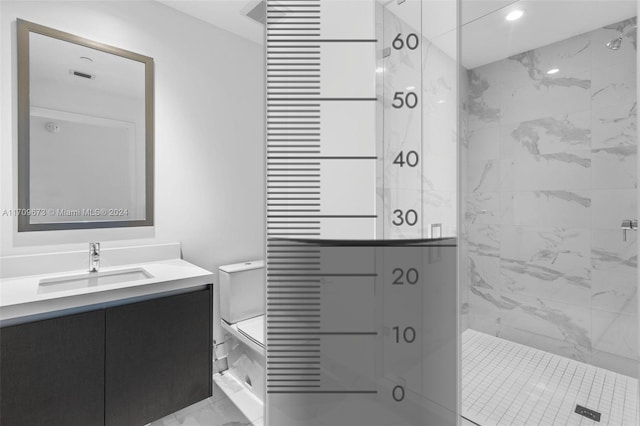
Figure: 25 mL
